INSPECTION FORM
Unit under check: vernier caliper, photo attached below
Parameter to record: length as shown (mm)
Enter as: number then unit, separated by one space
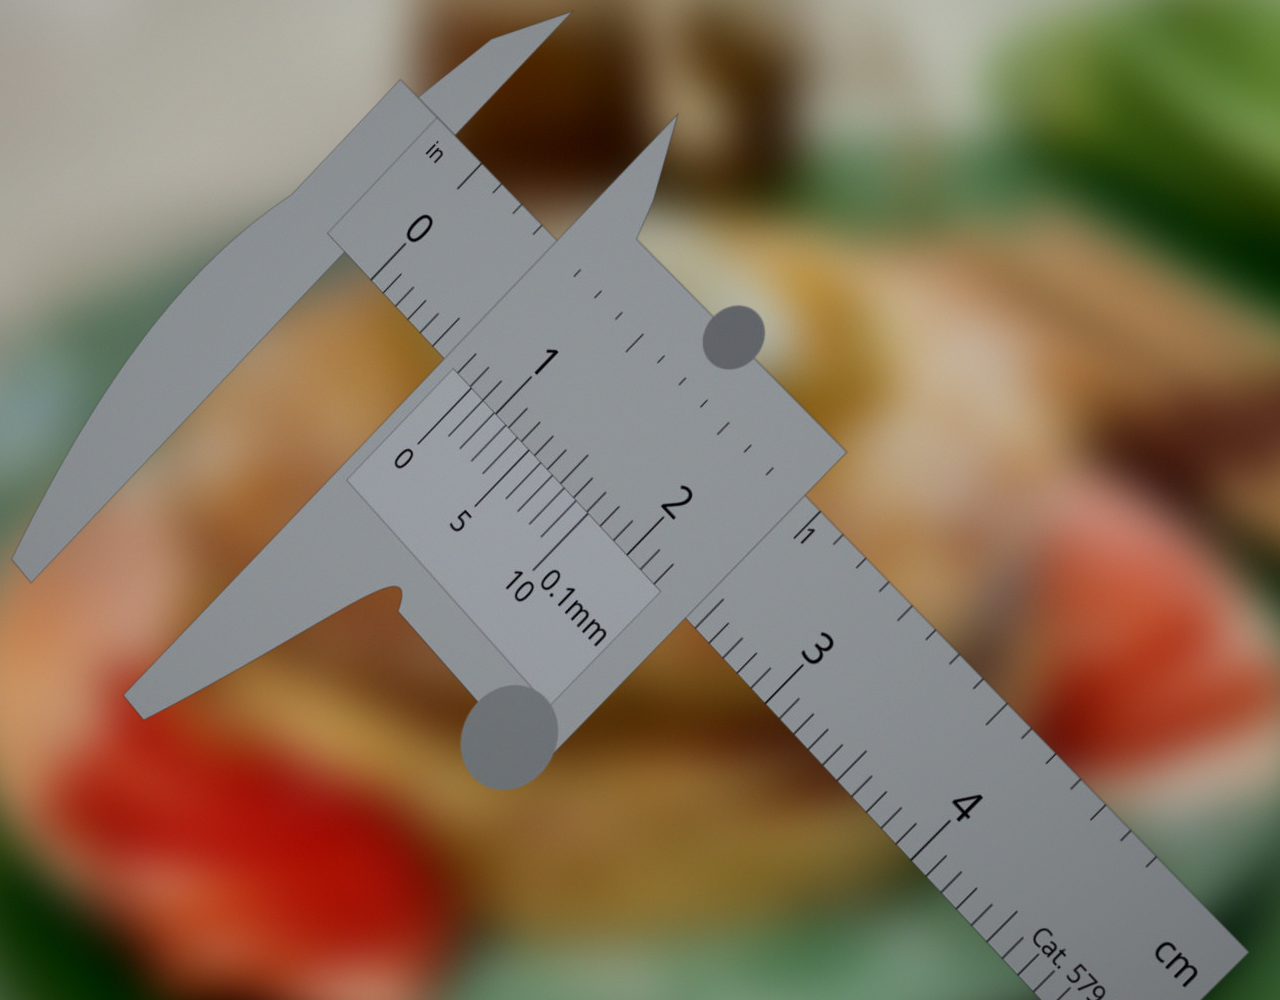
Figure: 8.1 mm
